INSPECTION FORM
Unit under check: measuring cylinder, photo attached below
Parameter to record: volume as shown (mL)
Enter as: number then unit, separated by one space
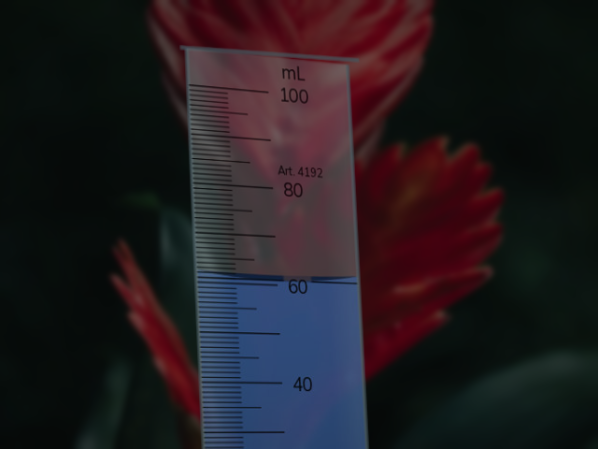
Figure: 61 mL
